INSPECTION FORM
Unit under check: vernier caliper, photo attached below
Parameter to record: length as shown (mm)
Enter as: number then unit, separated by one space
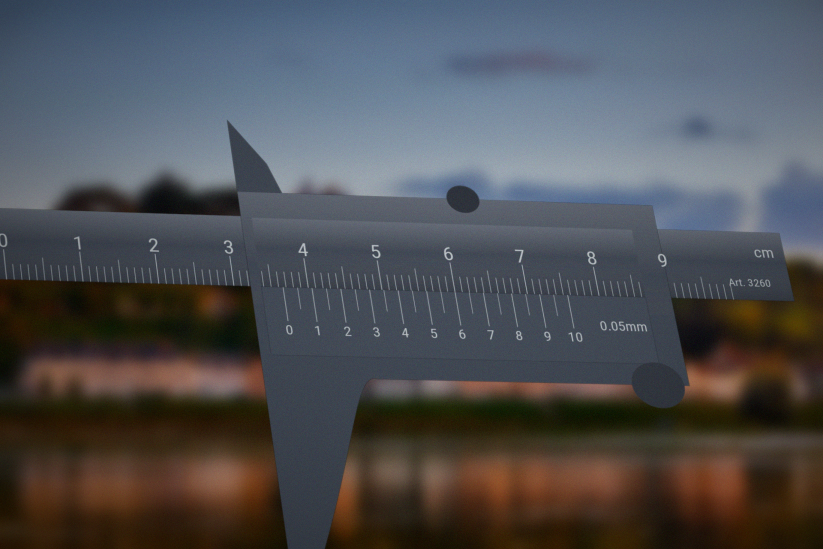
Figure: 36.6 mm
